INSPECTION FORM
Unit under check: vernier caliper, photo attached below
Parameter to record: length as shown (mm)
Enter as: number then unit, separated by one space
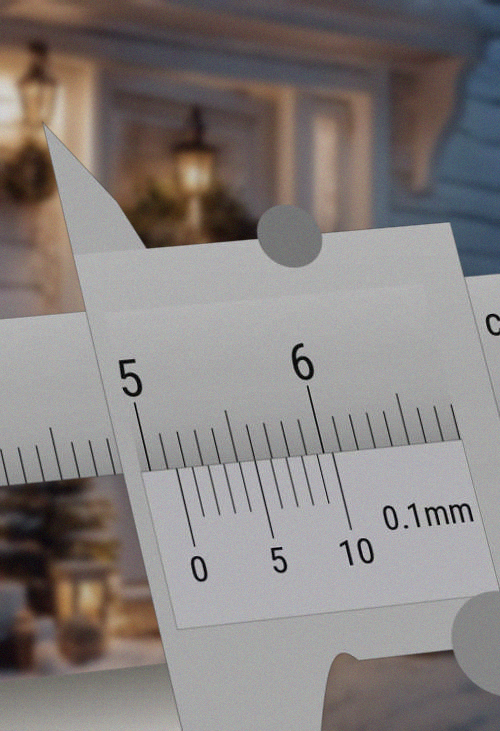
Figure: 51.5 mm
